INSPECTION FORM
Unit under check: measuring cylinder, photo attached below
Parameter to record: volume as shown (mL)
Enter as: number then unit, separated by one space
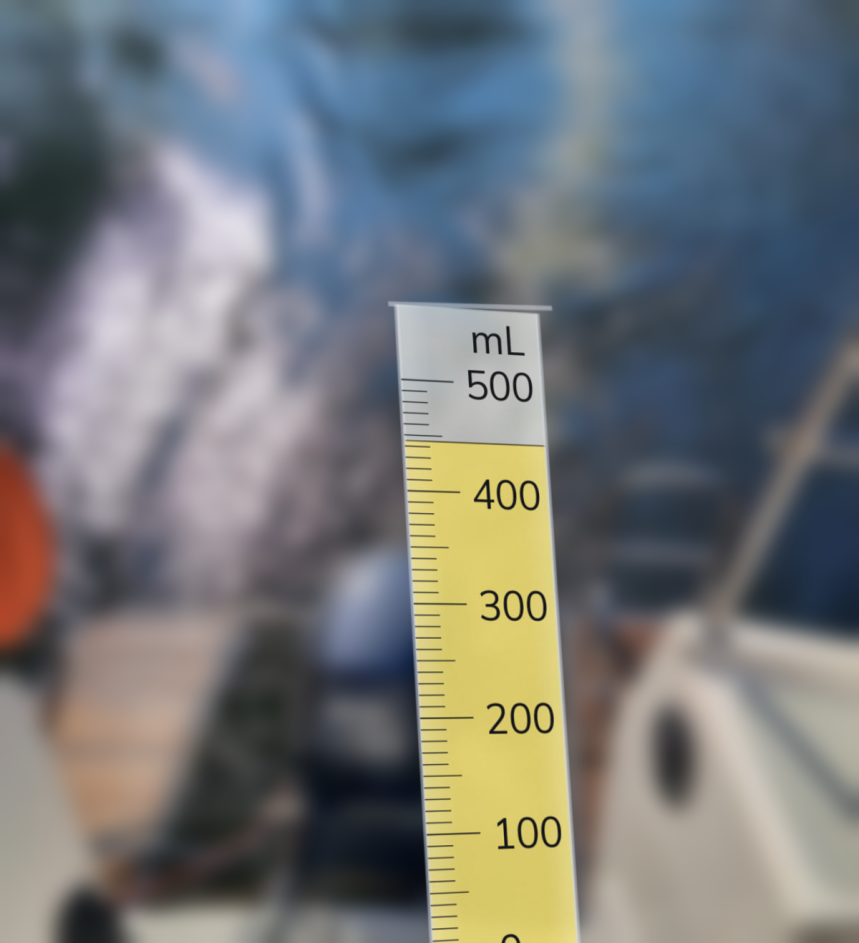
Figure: 445 mL
